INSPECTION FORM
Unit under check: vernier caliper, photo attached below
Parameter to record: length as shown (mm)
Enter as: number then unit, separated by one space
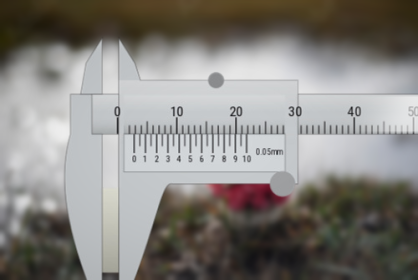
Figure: 2.8 mm
